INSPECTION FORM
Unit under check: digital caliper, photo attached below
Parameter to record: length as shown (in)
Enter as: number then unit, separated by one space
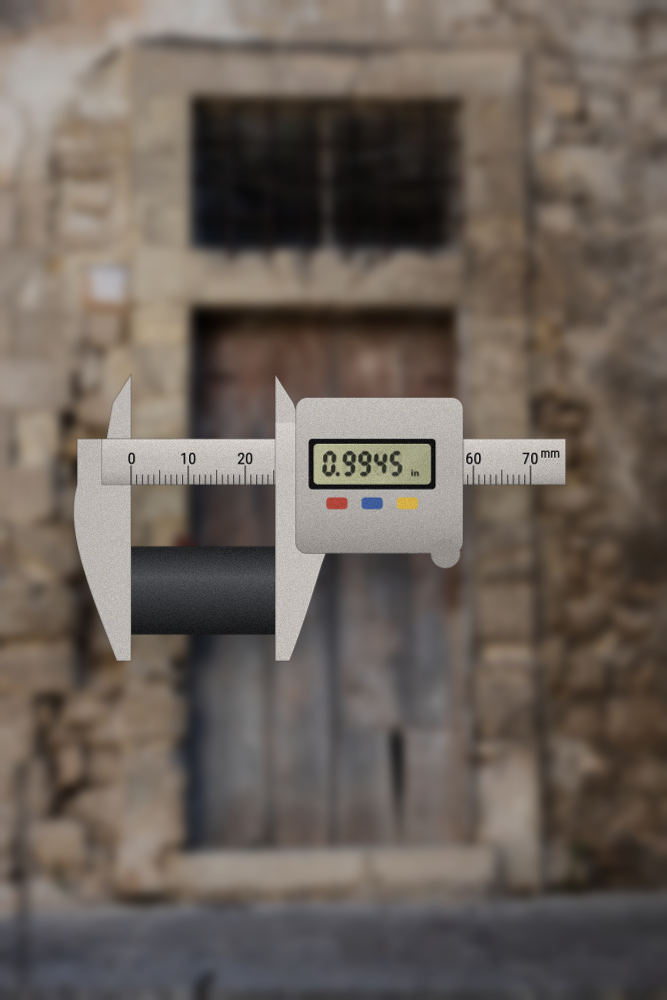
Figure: 0.9945 in
